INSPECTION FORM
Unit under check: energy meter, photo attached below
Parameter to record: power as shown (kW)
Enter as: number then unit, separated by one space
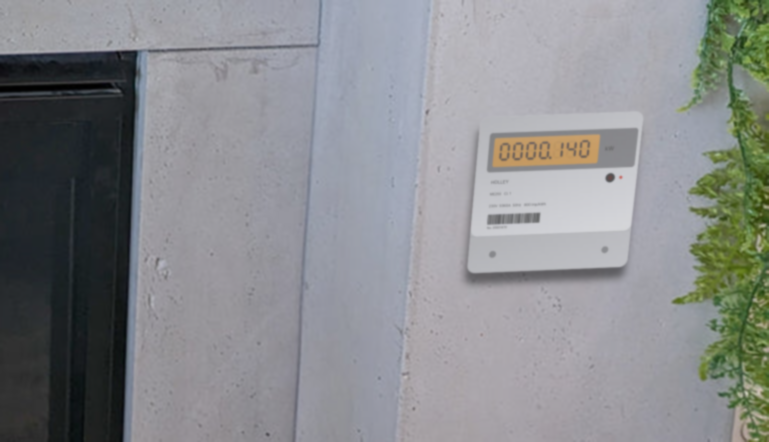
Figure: 0.140 kW
